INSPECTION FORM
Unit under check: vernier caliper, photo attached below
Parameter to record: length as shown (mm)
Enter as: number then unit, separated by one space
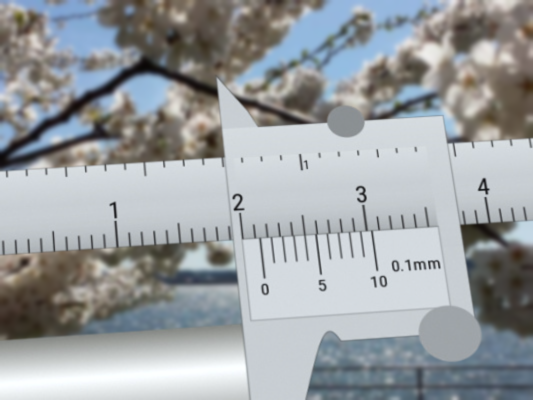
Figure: 21.4 mm
